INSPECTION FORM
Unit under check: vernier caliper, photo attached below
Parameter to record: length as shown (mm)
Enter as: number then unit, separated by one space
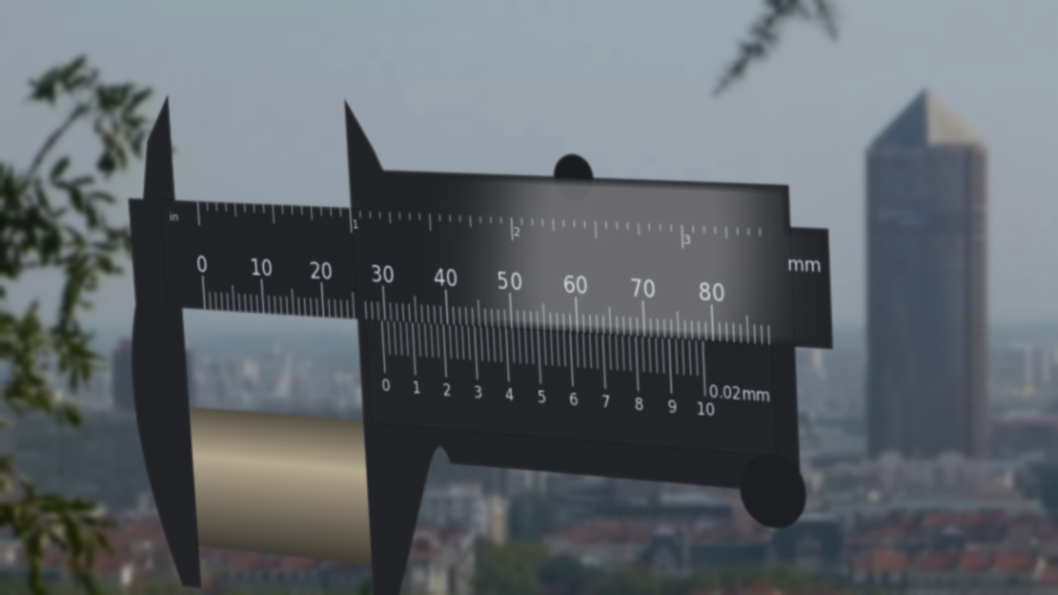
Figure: 29.5 mm
